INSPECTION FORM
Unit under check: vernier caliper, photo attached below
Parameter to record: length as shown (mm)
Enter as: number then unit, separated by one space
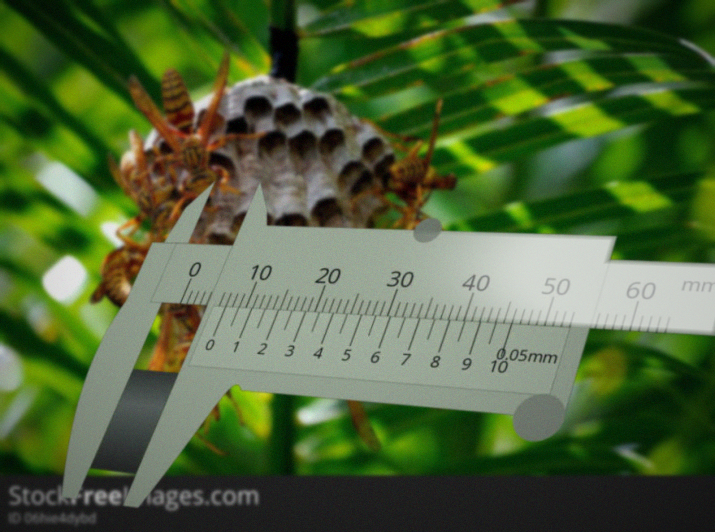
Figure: 7.0 mm
